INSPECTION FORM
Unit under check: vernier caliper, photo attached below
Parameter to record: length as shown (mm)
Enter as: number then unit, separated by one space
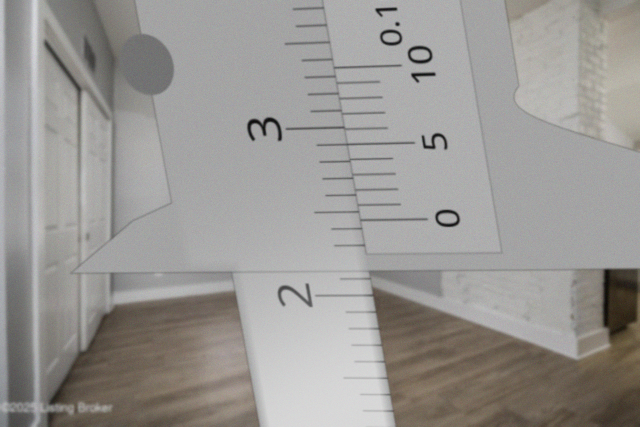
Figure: 24.5 mm
